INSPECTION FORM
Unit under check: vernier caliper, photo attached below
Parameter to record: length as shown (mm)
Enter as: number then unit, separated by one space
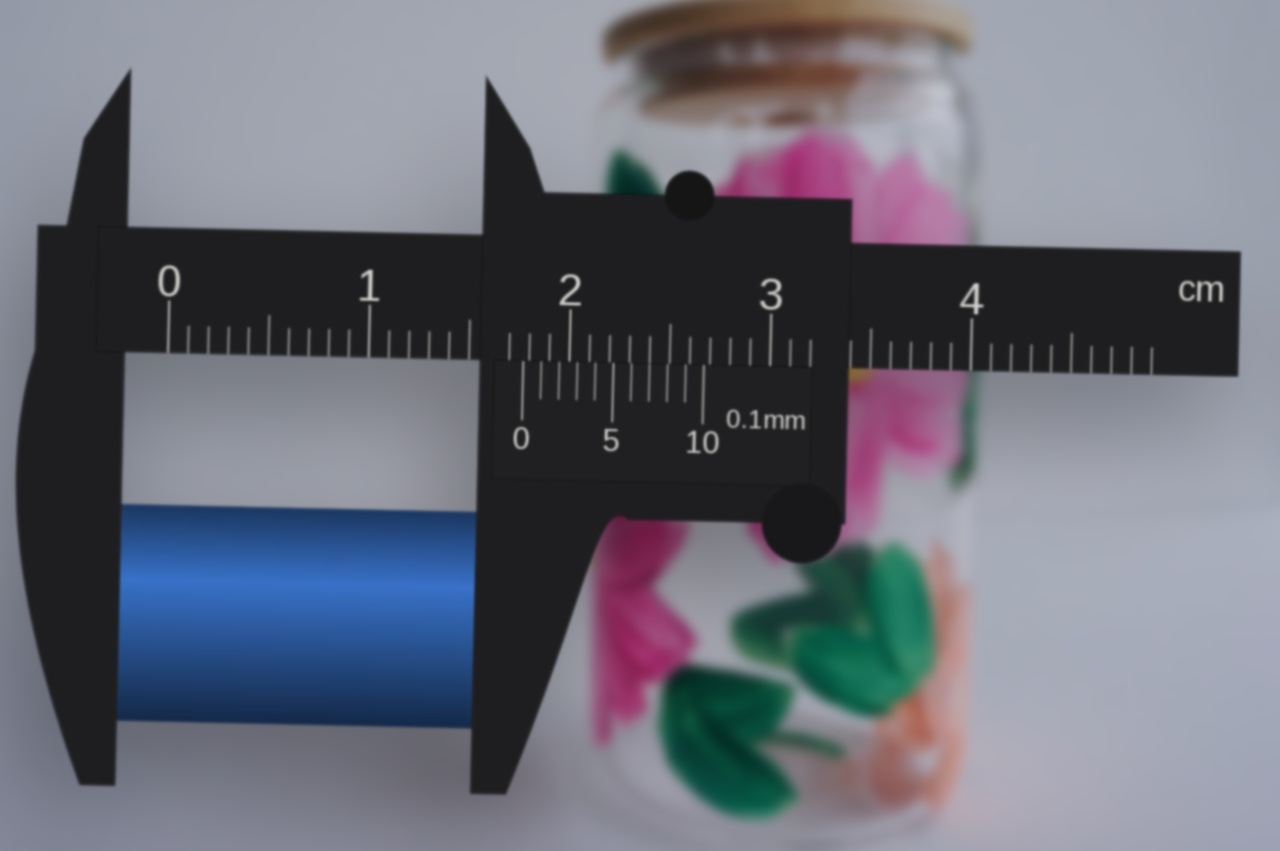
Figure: 17.7 mm
